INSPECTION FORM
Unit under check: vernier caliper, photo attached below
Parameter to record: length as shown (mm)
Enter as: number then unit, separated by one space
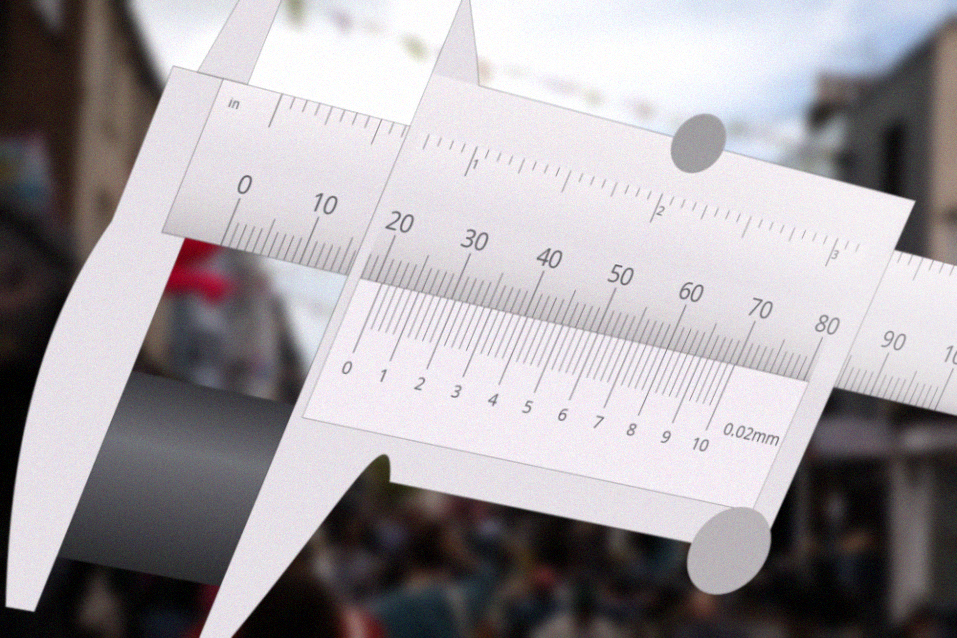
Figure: 20.8 mm
